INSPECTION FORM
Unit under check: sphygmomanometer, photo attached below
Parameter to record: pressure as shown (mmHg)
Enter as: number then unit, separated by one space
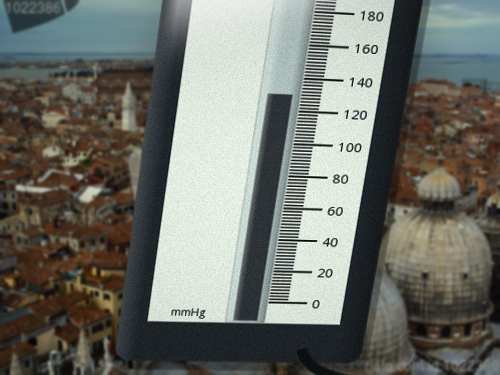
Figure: 130 mmHg
